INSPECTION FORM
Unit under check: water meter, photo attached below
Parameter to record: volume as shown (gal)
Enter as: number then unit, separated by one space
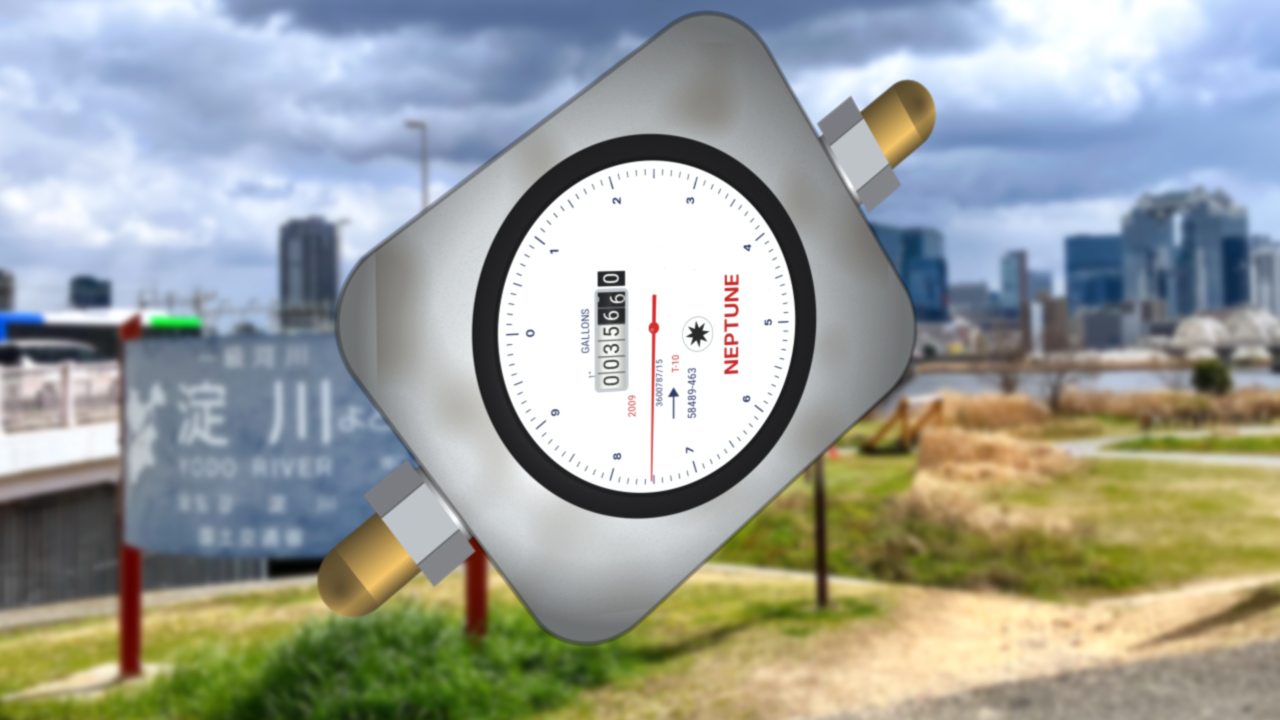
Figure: 35657.5 gal
